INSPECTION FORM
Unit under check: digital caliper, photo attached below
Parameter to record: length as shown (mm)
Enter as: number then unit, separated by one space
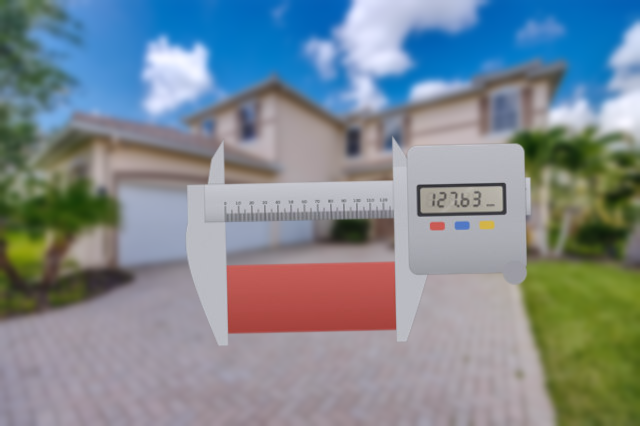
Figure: 127.63 mm
